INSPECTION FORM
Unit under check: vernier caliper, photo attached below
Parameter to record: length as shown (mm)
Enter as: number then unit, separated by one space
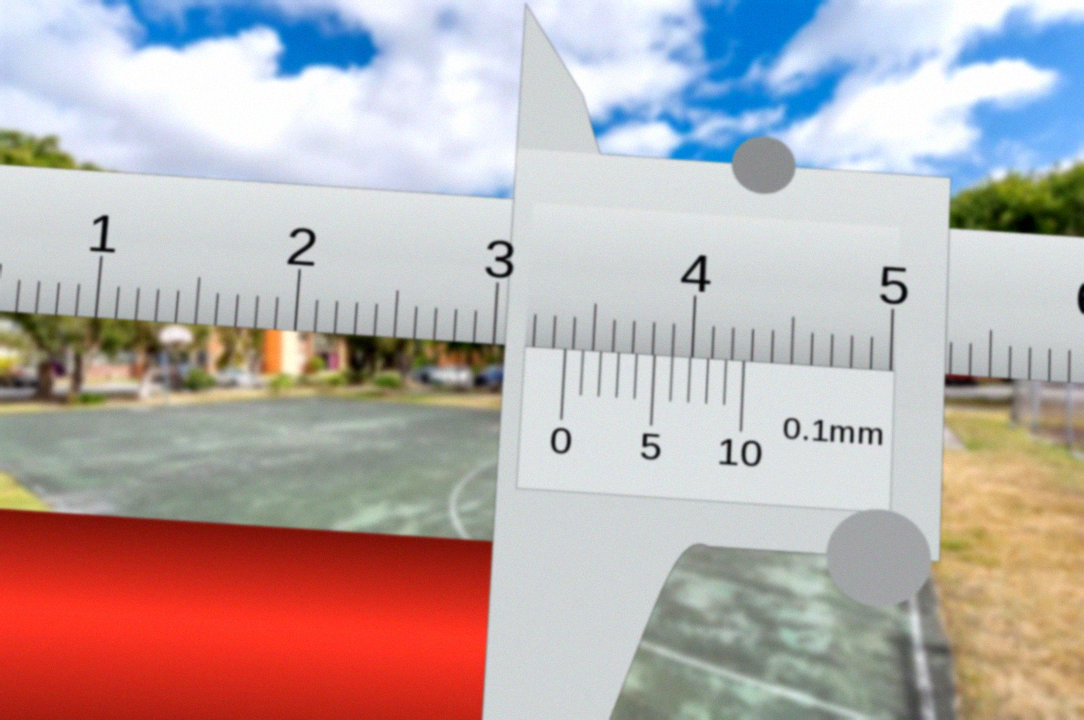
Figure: 33.6 mm
